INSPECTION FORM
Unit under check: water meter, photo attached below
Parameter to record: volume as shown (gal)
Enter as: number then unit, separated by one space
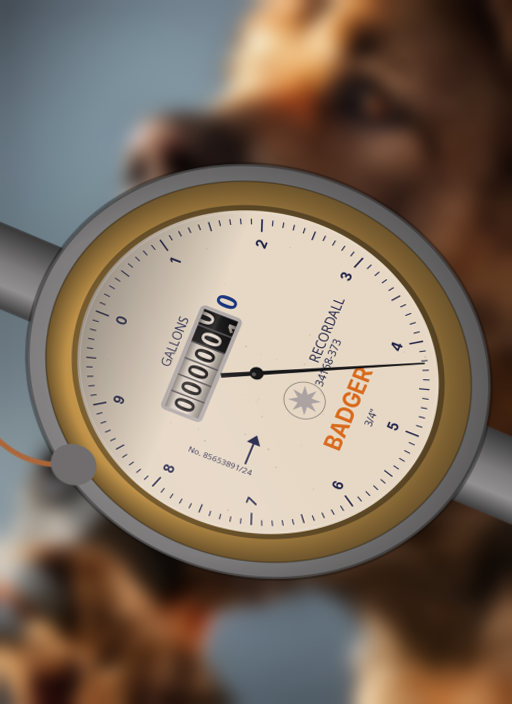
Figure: 4.2 gal
